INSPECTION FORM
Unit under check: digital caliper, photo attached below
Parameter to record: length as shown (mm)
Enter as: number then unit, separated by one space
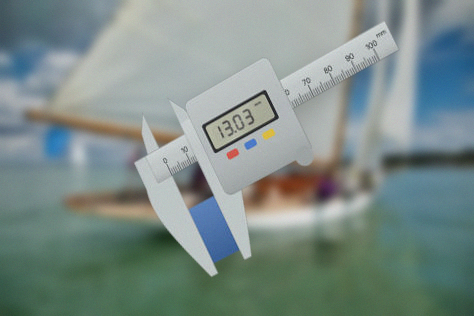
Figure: 13.03 mm
